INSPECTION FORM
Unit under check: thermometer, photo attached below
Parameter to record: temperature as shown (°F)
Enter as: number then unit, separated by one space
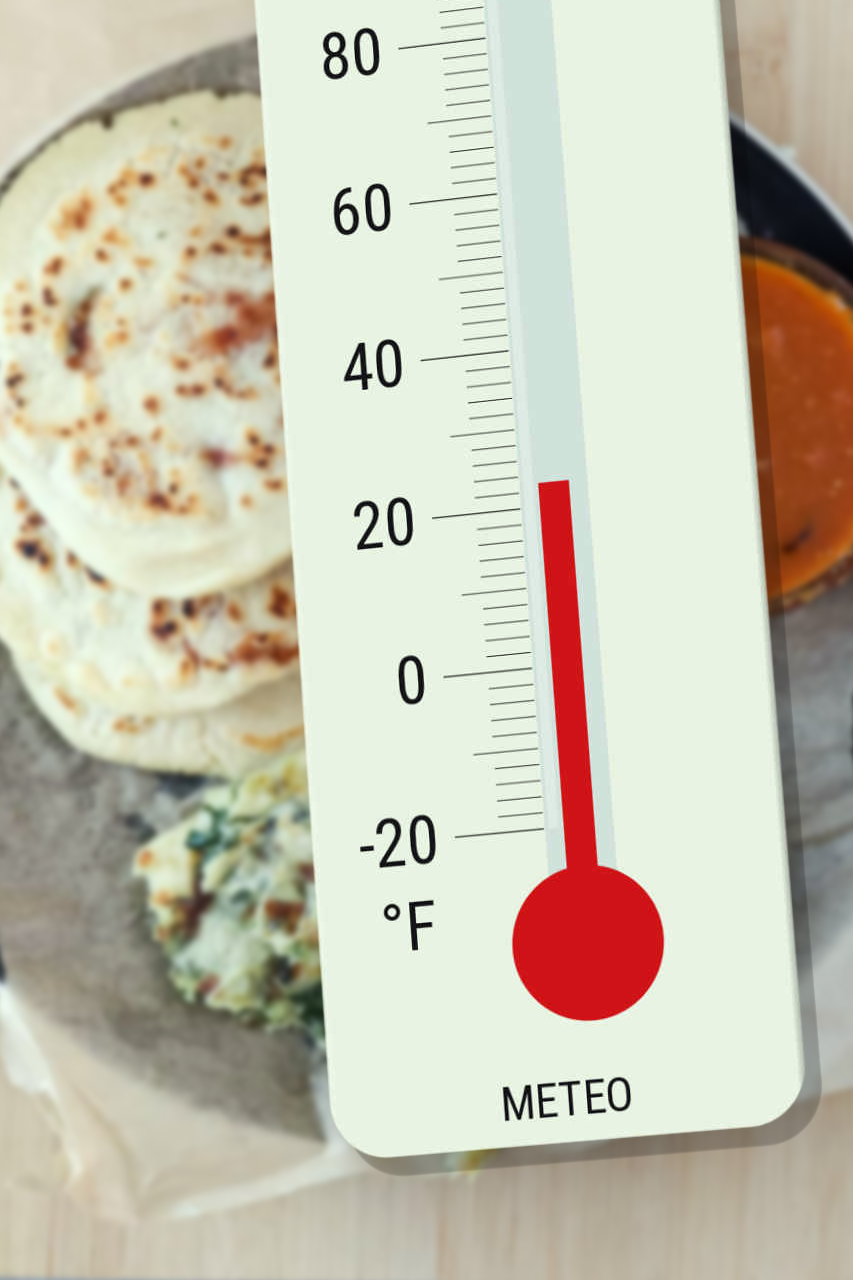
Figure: 23 °F
